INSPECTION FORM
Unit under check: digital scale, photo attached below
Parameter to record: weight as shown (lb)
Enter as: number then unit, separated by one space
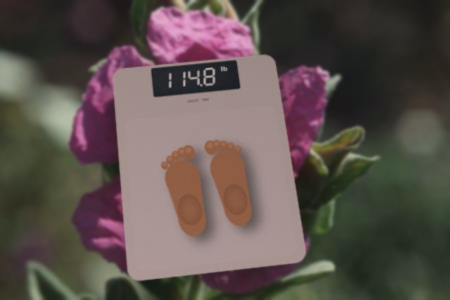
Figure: 114.8 lb
